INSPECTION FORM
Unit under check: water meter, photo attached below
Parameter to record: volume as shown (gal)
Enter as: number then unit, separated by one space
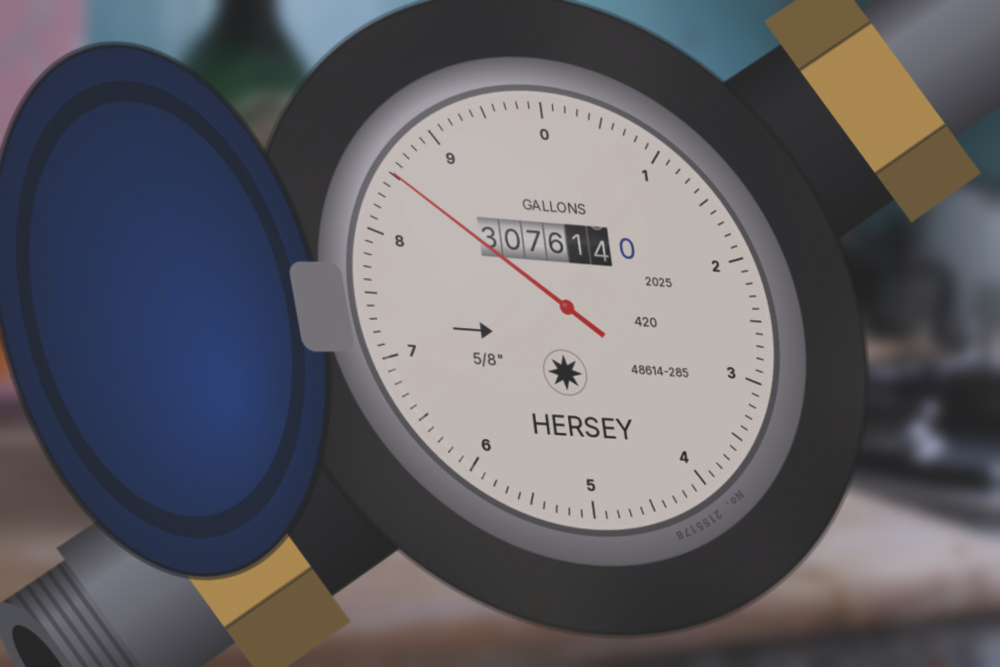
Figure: 3076138.5 gal
